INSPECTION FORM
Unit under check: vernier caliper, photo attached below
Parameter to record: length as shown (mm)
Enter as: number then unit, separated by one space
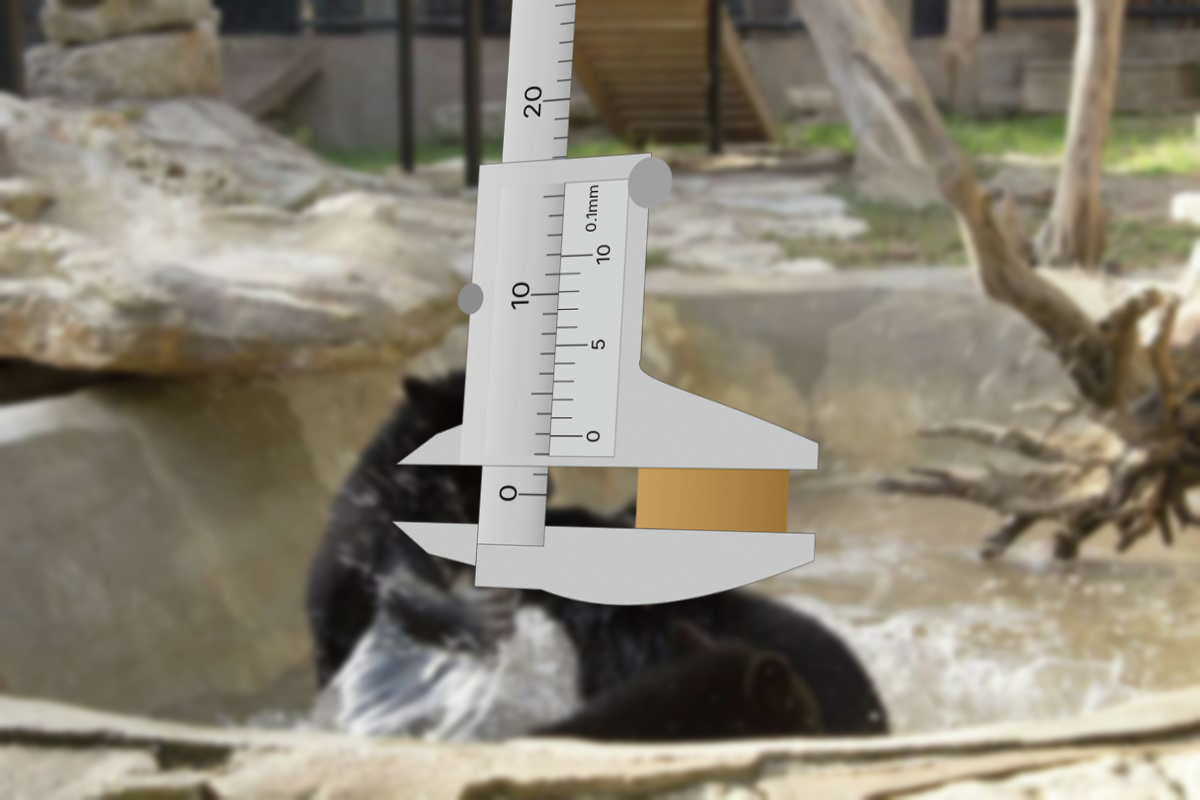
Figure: 2.9 mm
